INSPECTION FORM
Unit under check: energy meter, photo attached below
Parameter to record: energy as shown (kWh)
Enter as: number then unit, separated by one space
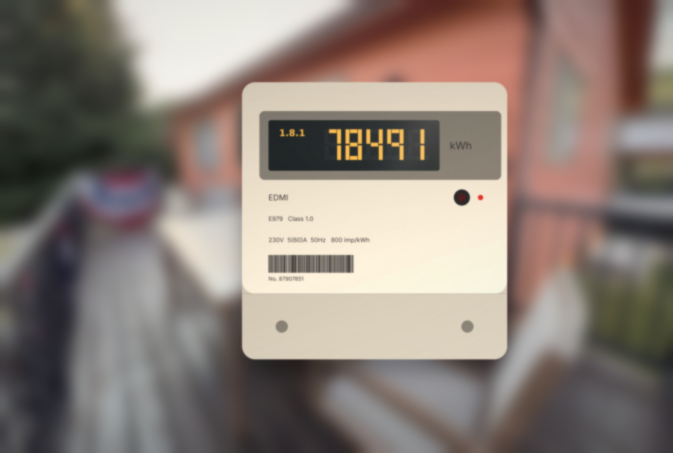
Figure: 78491 kWh
